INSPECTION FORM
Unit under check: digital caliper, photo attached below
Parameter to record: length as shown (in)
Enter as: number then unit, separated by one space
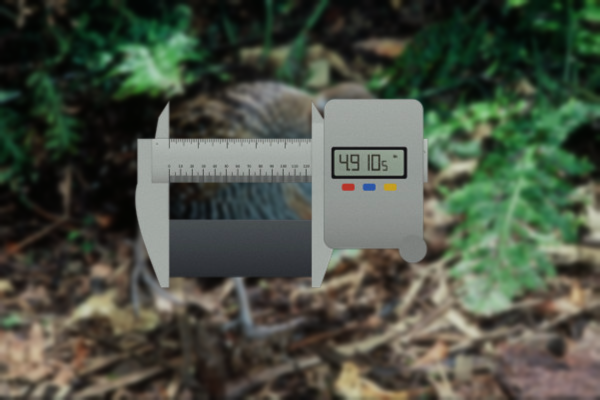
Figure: 4.9105 in
